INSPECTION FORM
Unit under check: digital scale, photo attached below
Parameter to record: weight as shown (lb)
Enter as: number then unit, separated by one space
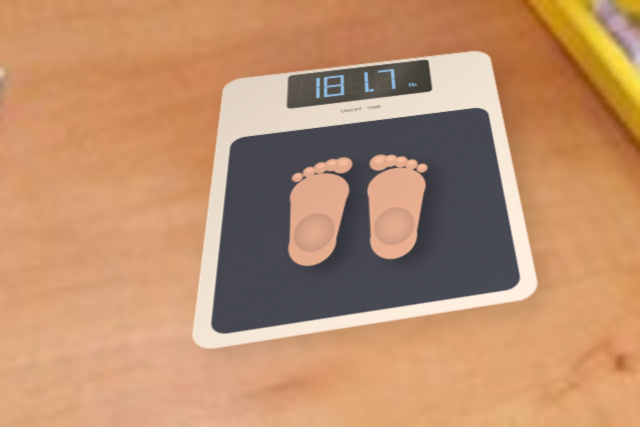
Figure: 181.7 lb
